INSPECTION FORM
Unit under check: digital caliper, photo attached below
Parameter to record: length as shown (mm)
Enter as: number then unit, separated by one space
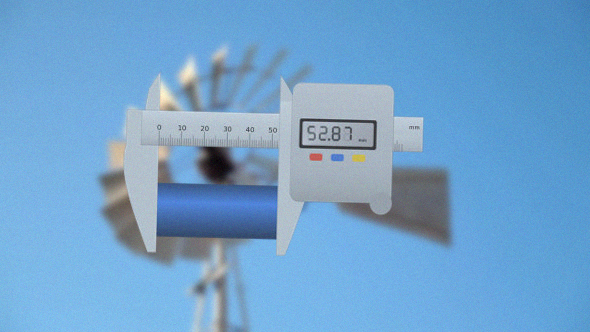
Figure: 52.87 mm
